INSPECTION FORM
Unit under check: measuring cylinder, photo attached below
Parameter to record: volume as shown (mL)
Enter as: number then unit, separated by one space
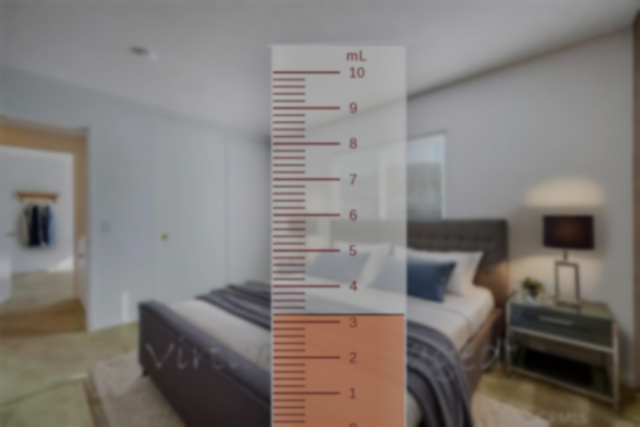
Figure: 3.2 mL
